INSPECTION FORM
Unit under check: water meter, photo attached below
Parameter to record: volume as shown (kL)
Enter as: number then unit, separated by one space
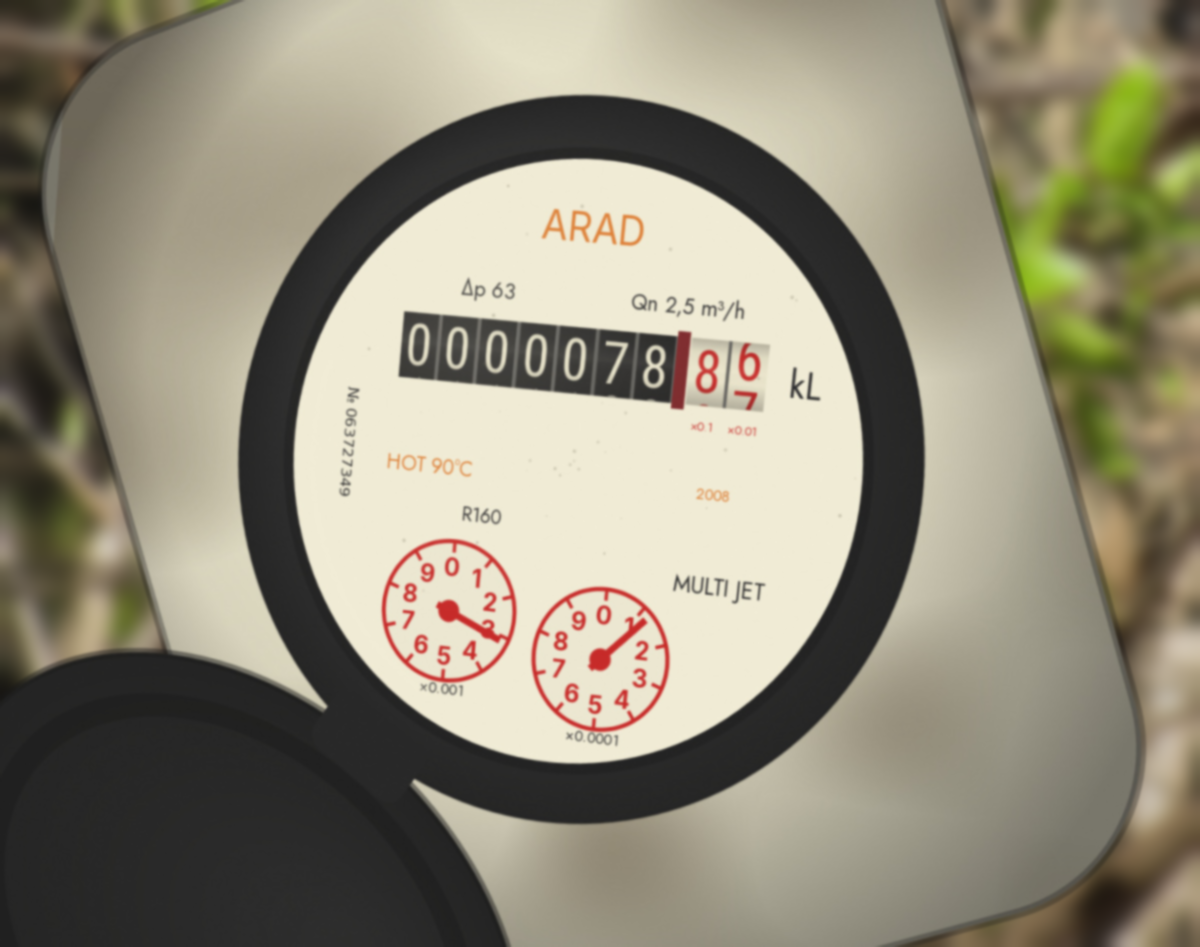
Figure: 78.8631 kL
